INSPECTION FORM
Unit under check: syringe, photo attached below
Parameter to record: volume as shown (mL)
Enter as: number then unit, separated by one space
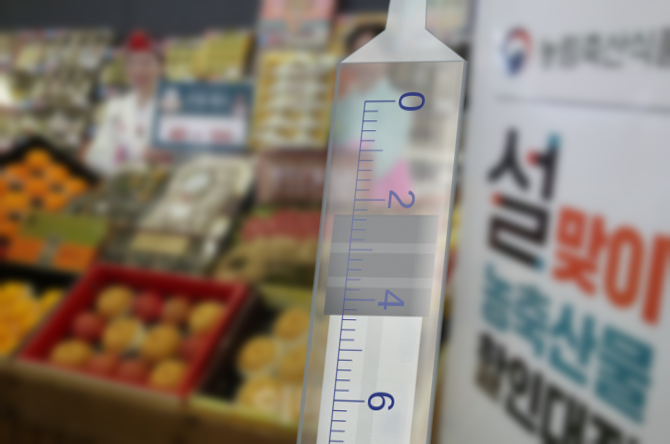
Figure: 2.3 mL
